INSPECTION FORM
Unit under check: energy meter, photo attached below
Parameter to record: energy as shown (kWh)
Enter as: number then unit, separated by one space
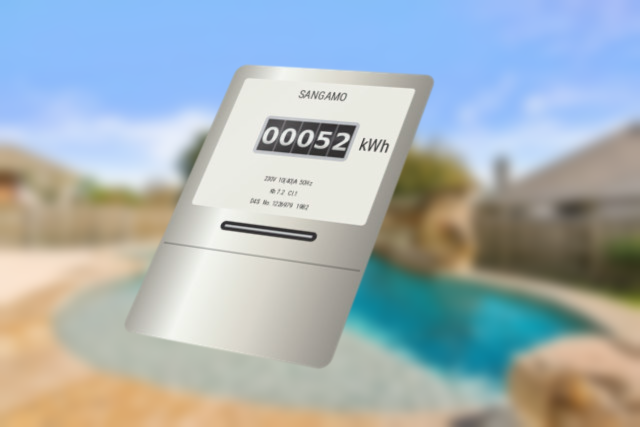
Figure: 52 kWh
